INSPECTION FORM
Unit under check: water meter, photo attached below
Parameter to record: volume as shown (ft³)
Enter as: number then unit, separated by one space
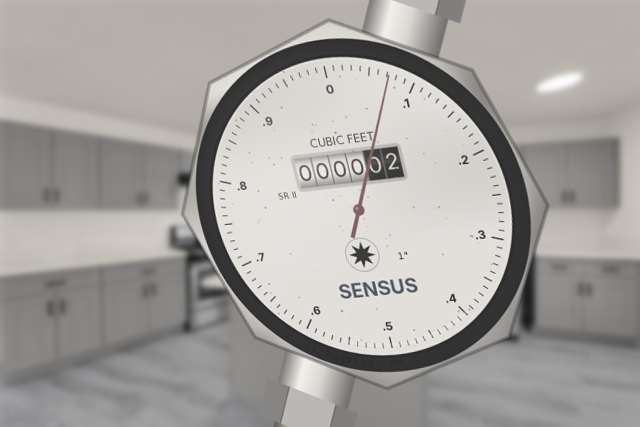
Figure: 2.07 ft³
